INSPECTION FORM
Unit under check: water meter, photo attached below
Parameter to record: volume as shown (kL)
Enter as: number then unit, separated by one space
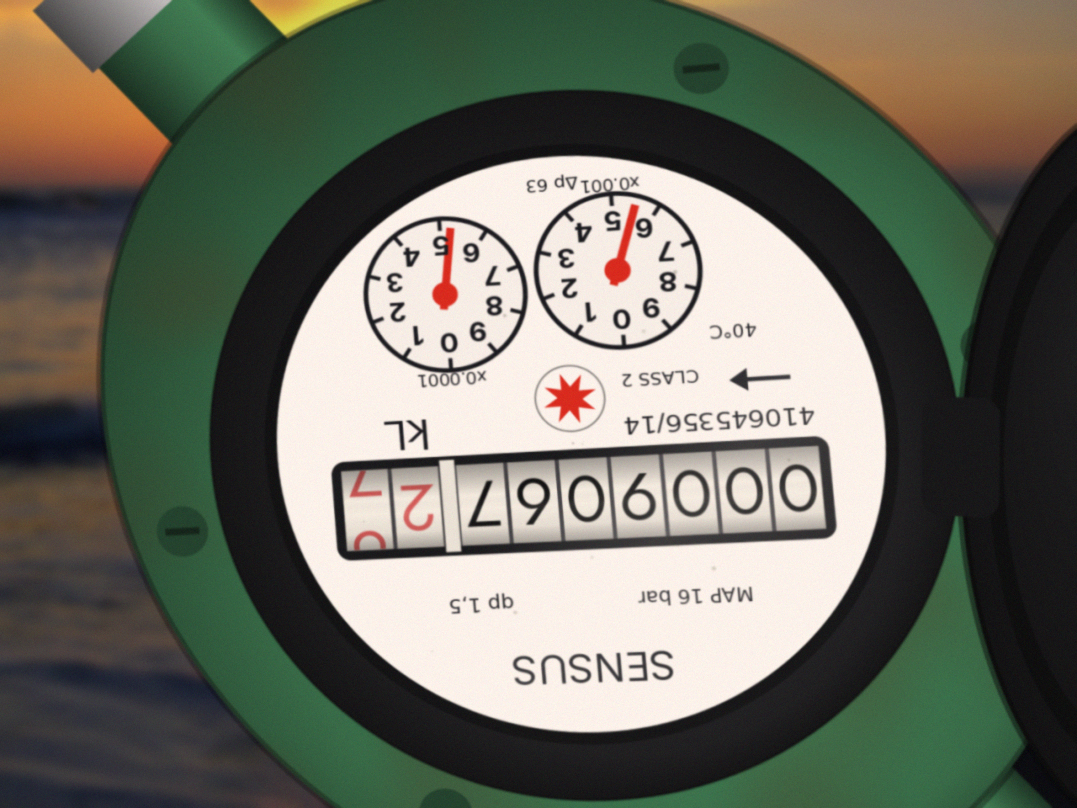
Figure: 9067.2655 kL
